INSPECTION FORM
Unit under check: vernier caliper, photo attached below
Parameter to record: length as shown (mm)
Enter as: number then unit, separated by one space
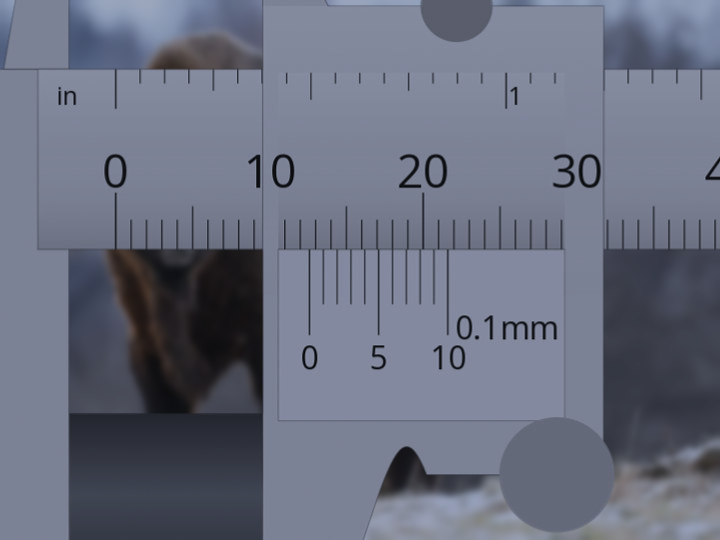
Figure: 12.6 mm
